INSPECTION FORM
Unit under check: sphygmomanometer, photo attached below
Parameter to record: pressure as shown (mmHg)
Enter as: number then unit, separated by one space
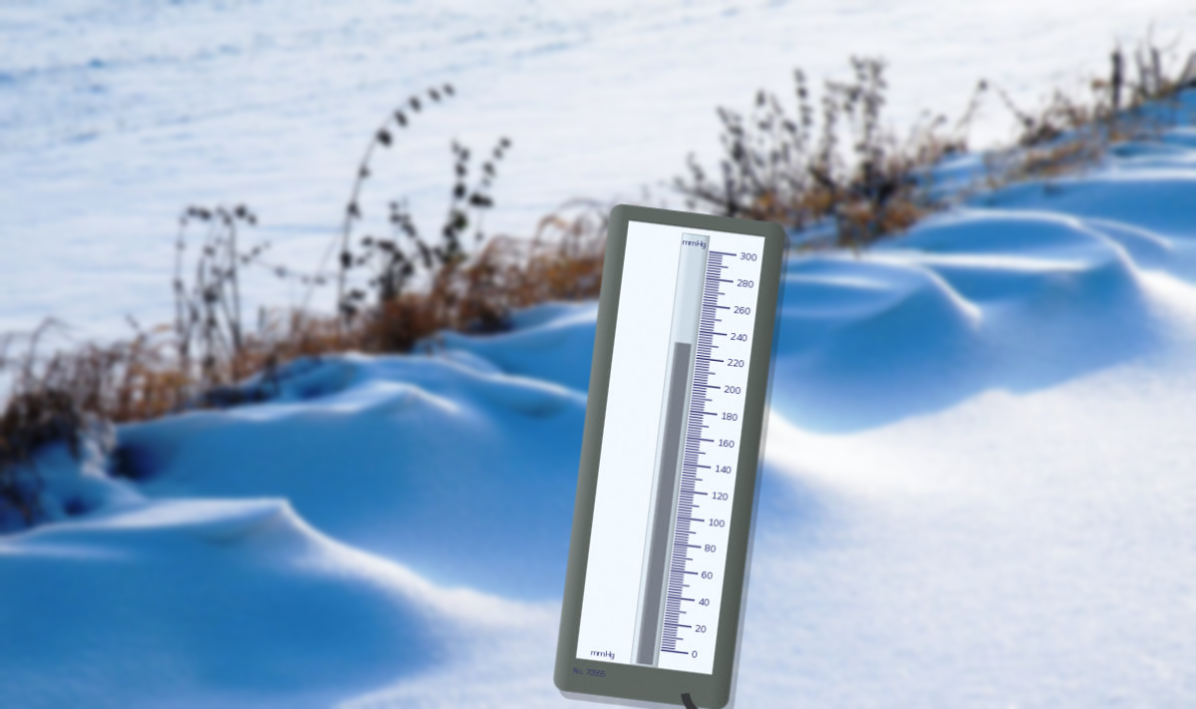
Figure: 230 mmHg
